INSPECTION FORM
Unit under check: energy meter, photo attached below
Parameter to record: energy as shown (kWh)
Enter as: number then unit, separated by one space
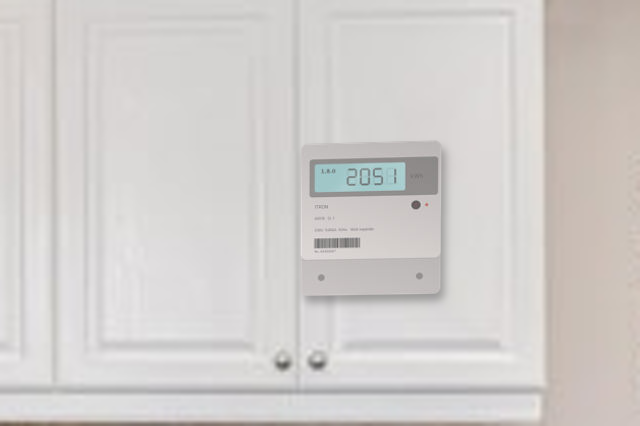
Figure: 2051 kWh
